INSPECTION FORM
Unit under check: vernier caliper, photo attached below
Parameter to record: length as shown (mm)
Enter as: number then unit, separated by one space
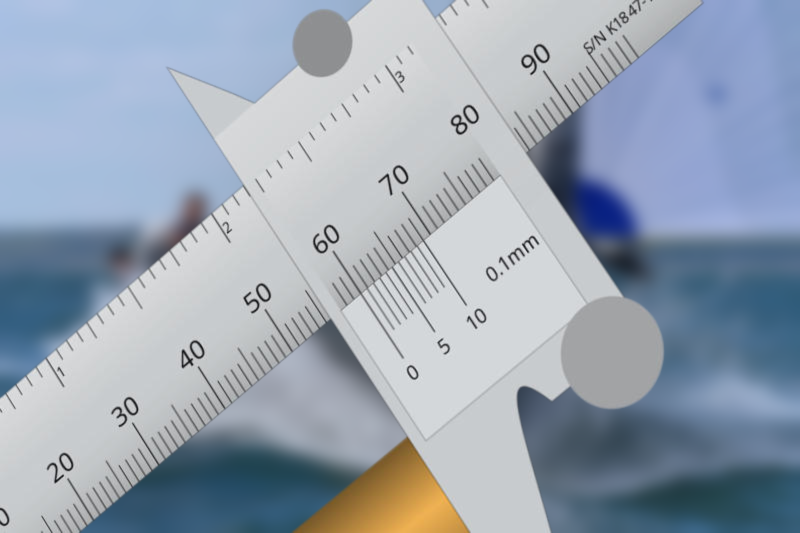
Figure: 60.0 mm
